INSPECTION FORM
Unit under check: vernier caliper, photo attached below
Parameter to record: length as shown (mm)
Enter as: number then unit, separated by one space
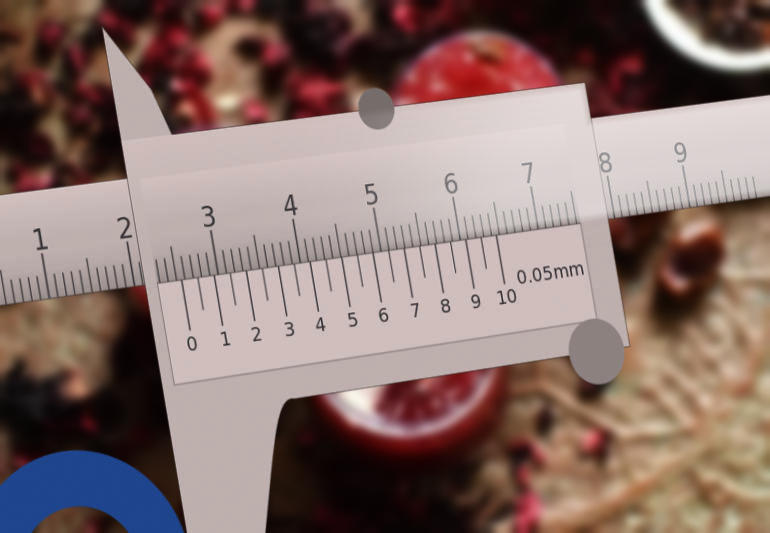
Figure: 25.6 mm
